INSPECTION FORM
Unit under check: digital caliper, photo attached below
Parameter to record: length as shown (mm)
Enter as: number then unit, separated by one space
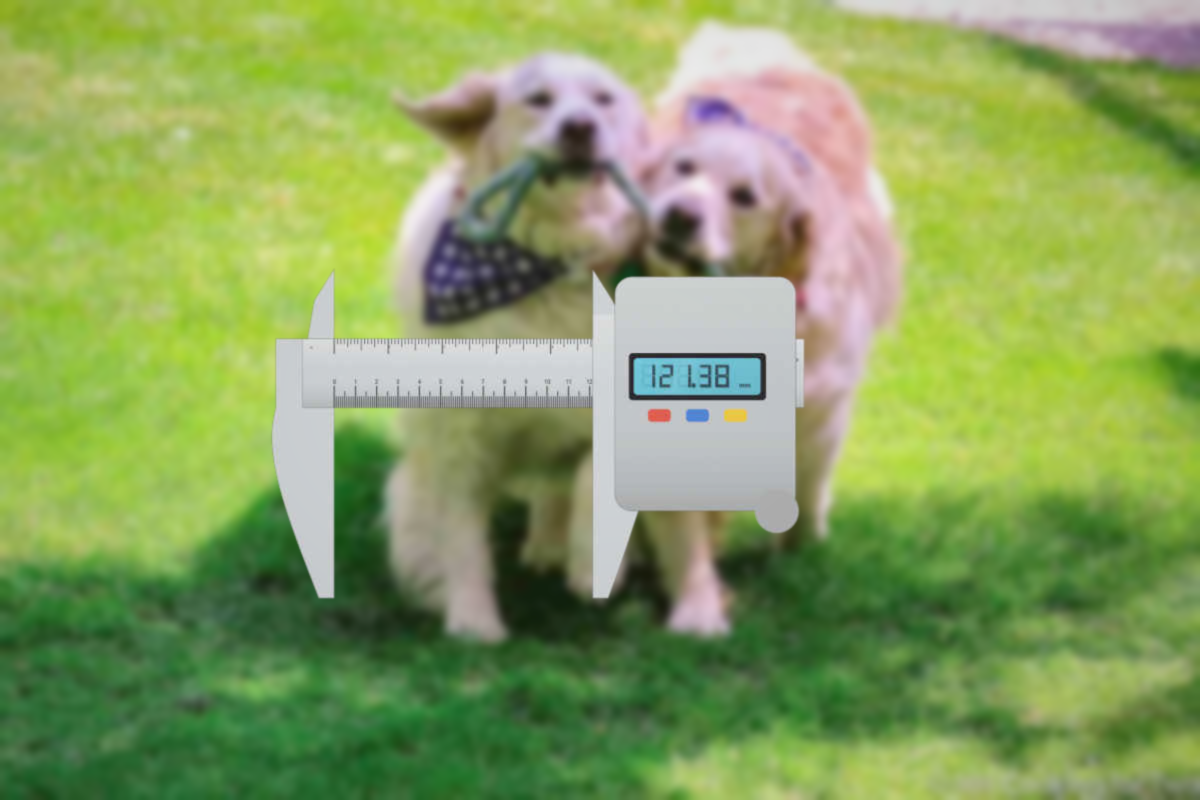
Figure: 121.38 mm
